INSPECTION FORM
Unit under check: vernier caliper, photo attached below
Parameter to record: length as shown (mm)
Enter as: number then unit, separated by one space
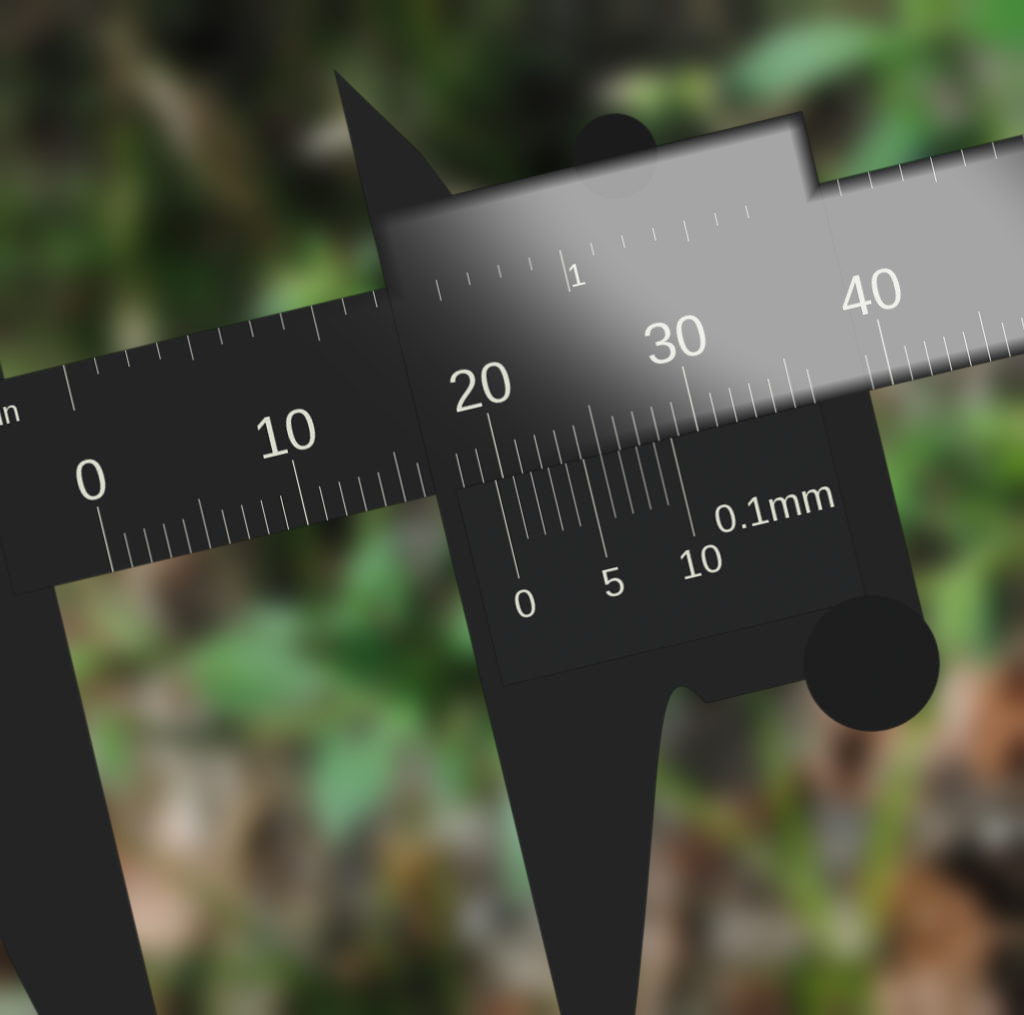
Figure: 19.6 mm
